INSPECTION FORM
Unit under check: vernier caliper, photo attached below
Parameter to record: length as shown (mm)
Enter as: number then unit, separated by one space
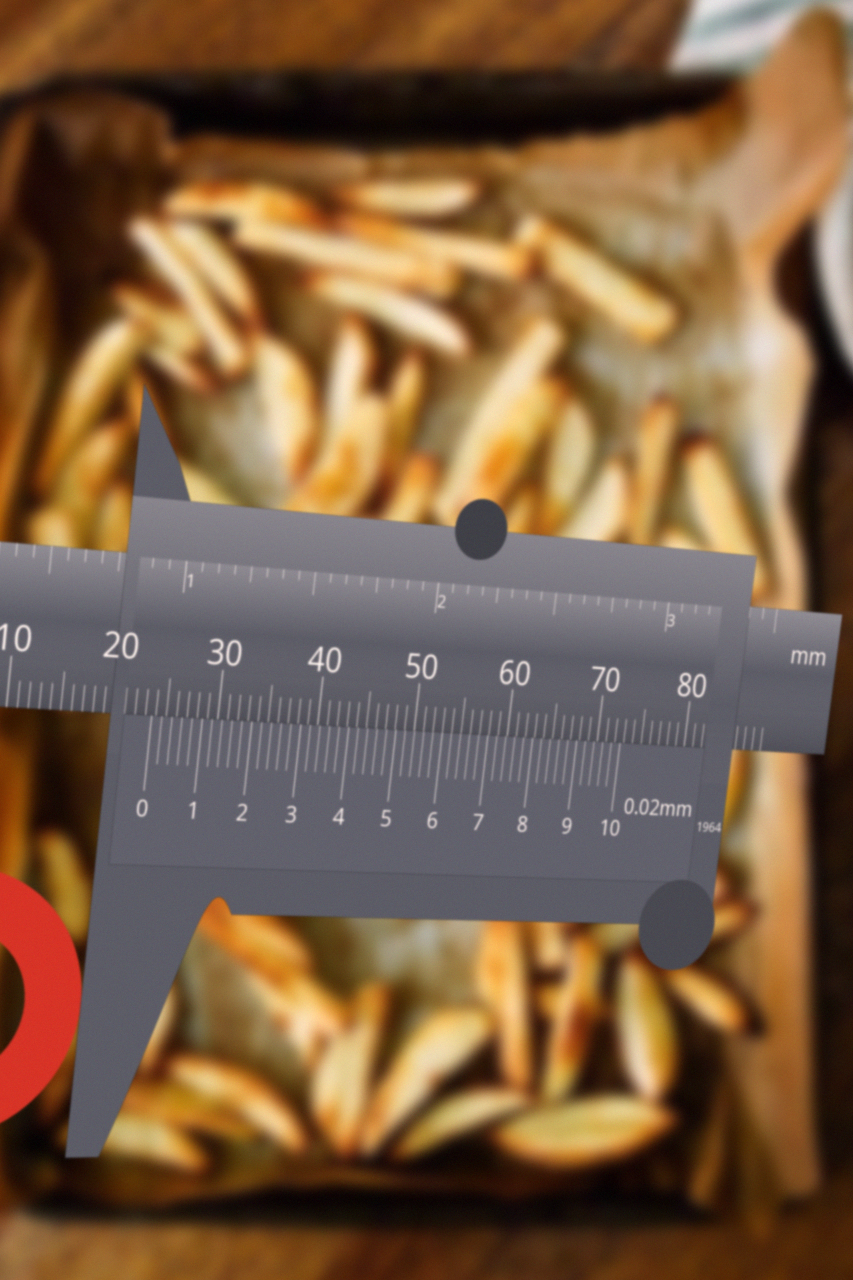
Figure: 23.6 mm
